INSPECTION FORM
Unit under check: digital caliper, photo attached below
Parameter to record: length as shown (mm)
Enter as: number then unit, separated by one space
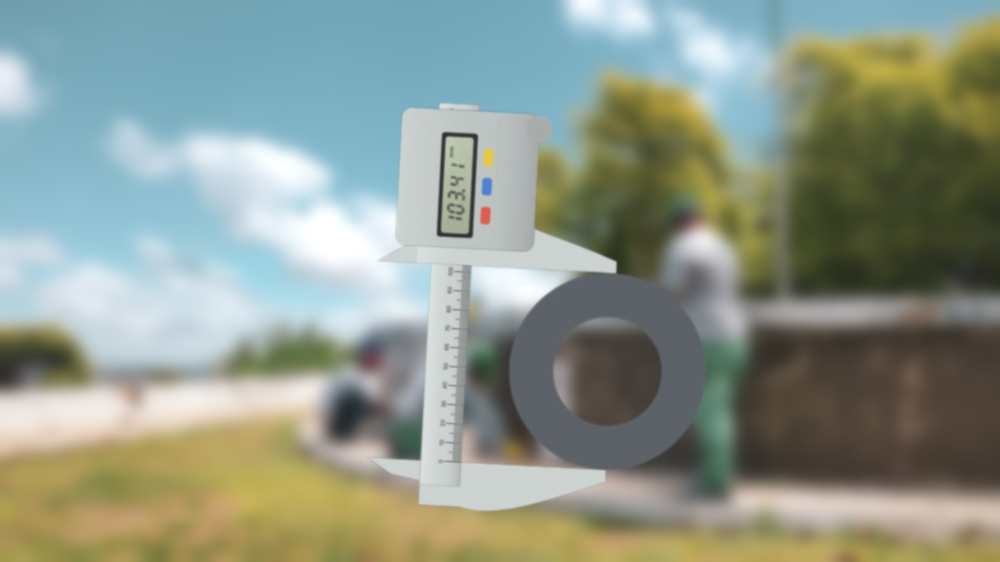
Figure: 103.41 mm
